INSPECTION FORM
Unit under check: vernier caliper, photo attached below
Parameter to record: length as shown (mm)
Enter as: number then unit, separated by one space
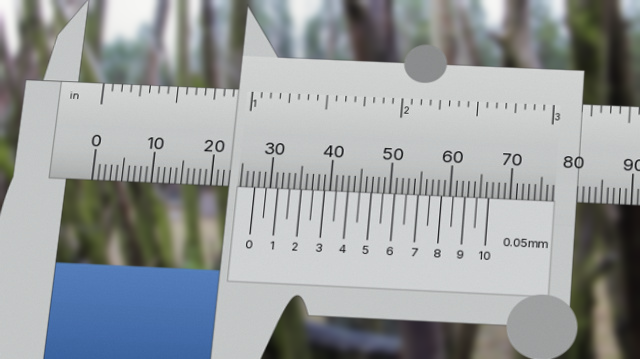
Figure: 27.4 mm
